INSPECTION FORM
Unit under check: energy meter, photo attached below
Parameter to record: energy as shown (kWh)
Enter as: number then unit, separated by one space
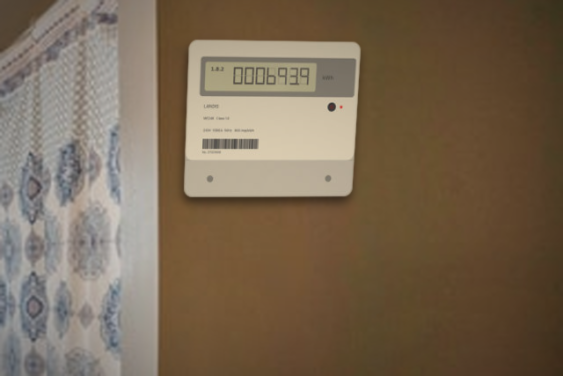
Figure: 693.9 kWh
